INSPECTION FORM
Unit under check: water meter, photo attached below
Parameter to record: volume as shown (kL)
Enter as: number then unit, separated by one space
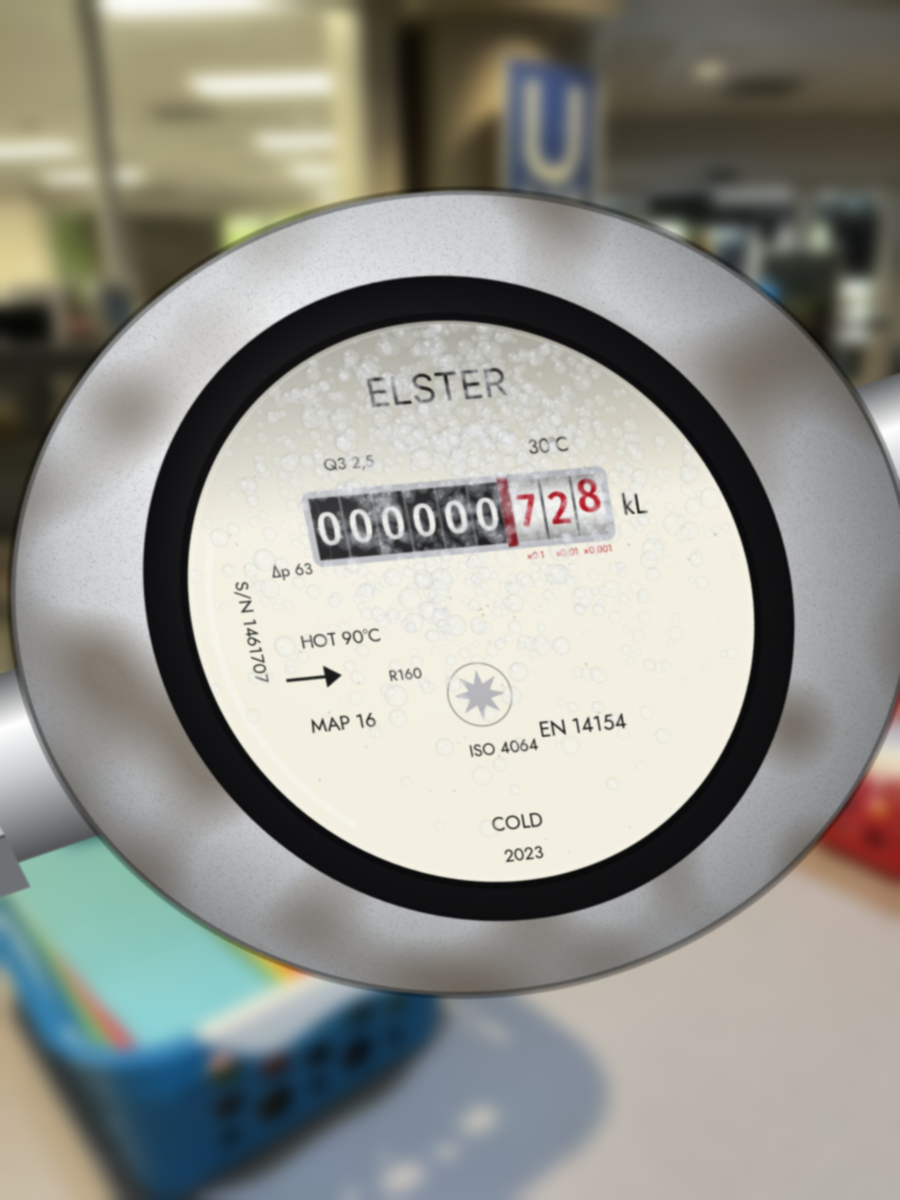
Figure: 0.728 kL
